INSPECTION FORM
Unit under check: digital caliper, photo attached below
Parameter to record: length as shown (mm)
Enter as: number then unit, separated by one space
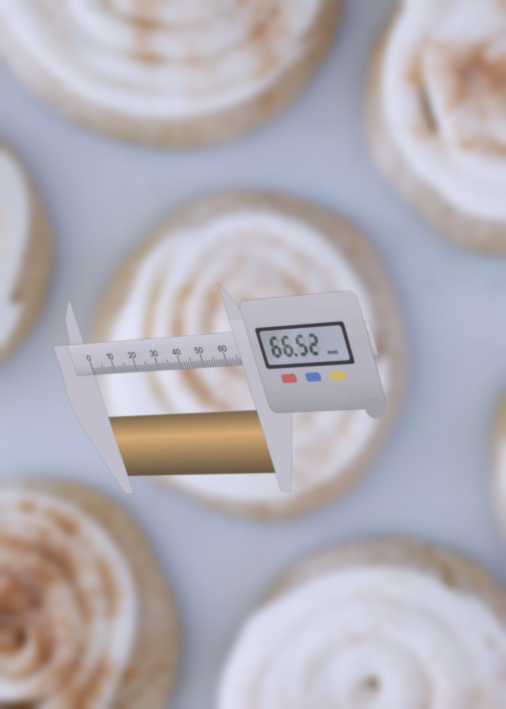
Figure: 66.52 mm
